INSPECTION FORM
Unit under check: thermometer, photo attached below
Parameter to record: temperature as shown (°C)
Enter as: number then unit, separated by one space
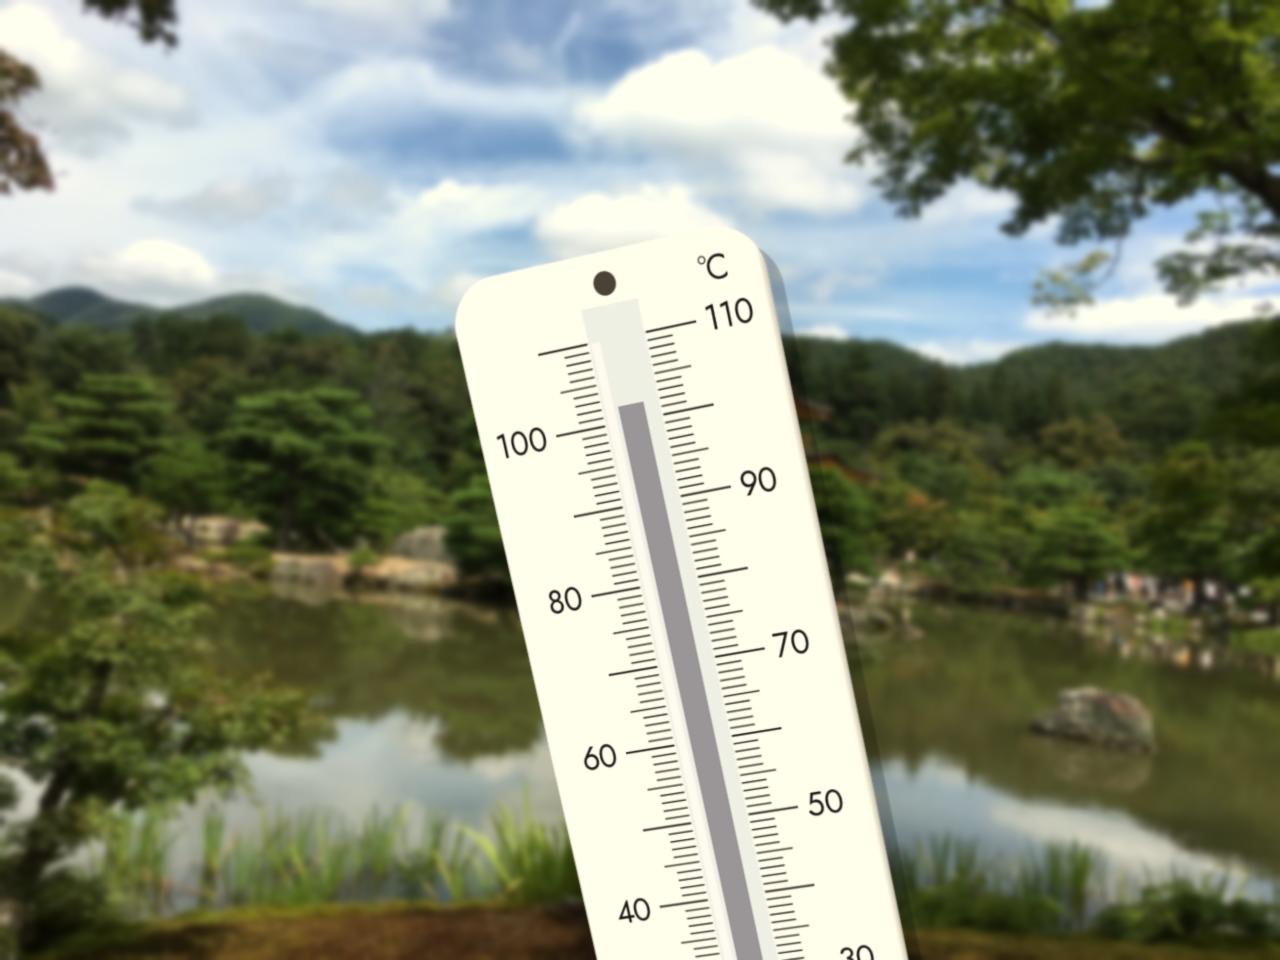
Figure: 102 °C
